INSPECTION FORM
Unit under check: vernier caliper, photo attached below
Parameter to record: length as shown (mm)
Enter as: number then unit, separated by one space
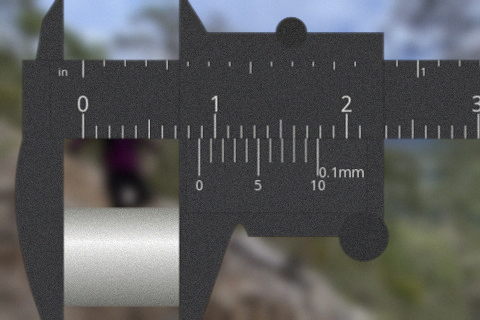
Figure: 8.8 mm
